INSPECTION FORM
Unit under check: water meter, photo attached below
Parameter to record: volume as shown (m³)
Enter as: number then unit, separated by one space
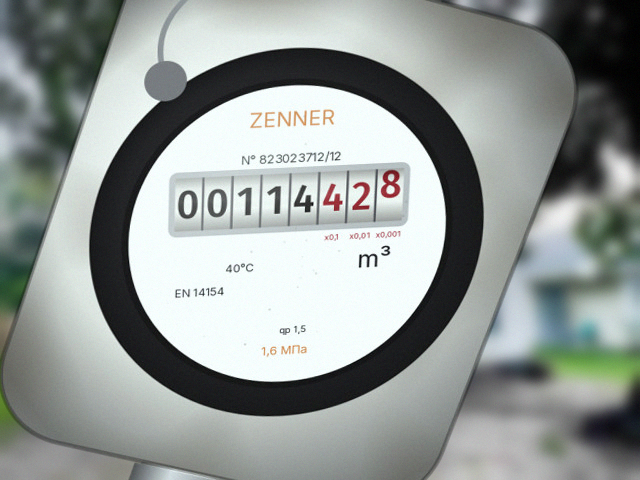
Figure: 114.428 m³
